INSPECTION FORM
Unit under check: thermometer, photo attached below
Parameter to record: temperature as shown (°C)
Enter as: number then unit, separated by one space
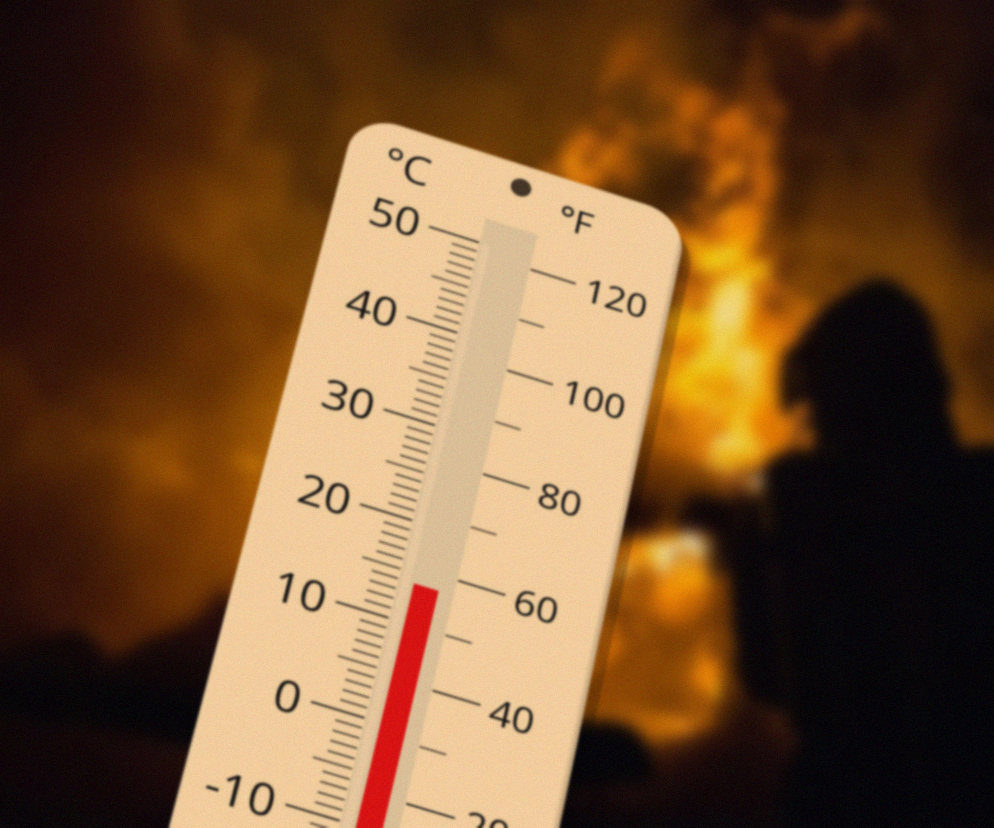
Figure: 14 °C
